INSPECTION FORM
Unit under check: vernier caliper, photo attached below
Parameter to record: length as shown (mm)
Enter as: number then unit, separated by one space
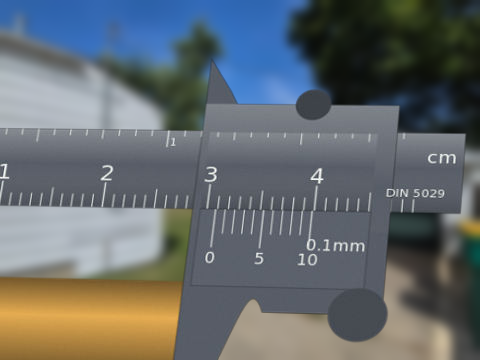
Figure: 30.8 mm
